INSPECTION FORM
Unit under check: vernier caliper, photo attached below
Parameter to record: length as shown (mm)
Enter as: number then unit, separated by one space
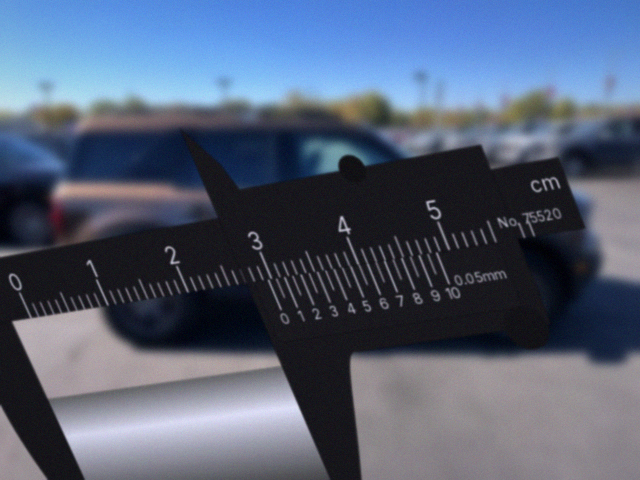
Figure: 29.6 mm
